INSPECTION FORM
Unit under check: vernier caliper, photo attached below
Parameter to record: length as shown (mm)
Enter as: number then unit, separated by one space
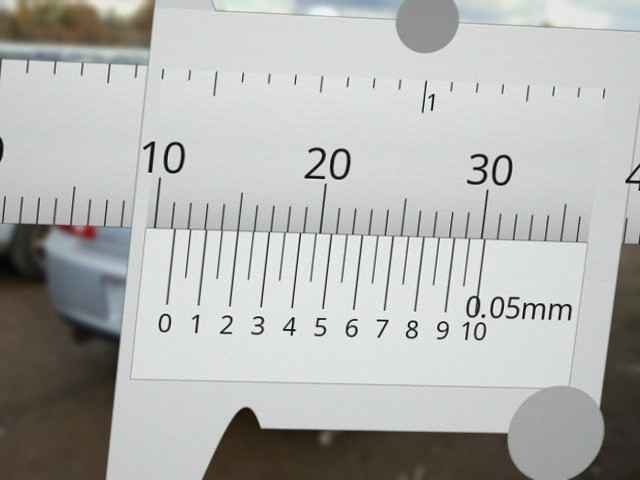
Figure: 11.2 mm
